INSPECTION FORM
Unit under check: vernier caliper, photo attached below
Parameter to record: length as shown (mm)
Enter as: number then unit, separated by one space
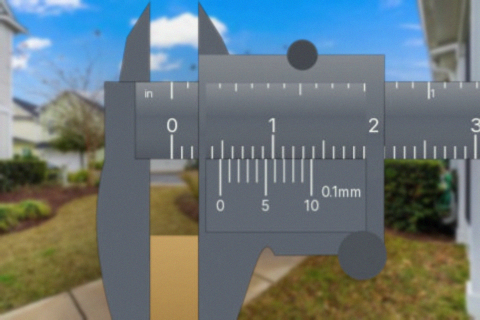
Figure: 4.8 mm
